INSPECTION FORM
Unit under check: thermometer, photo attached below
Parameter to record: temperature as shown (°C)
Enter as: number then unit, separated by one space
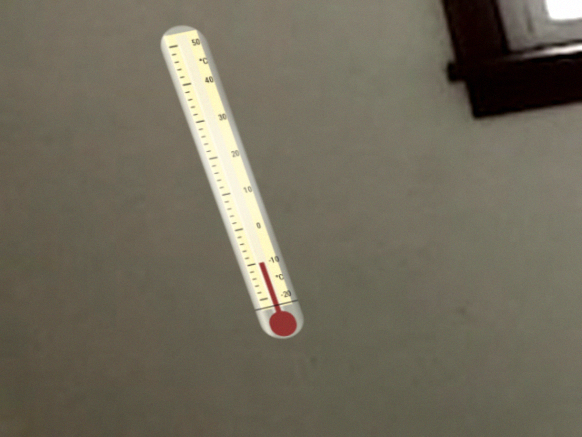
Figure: -10 °C
